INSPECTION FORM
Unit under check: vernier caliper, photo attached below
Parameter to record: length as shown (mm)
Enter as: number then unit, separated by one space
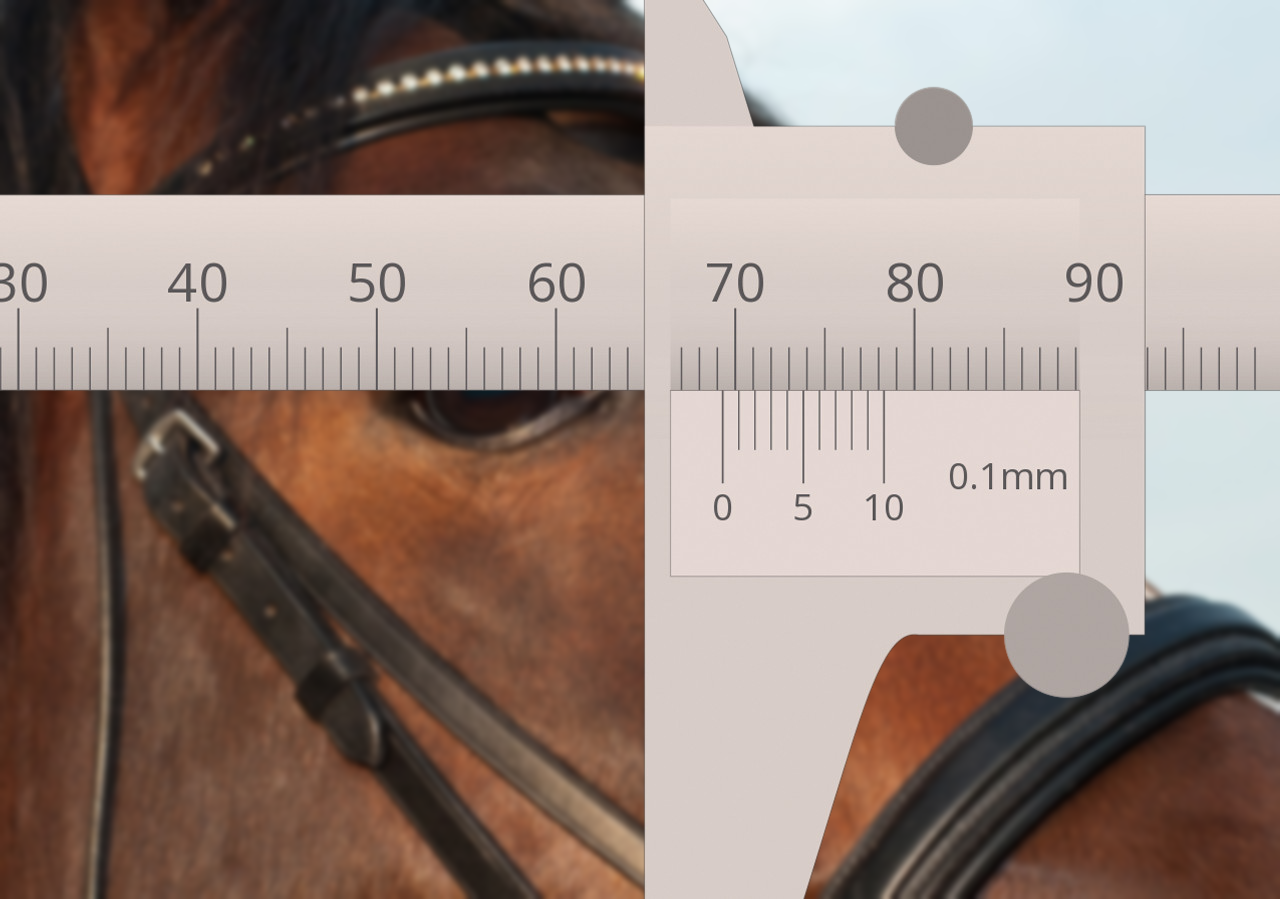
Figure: 69.3 mm
